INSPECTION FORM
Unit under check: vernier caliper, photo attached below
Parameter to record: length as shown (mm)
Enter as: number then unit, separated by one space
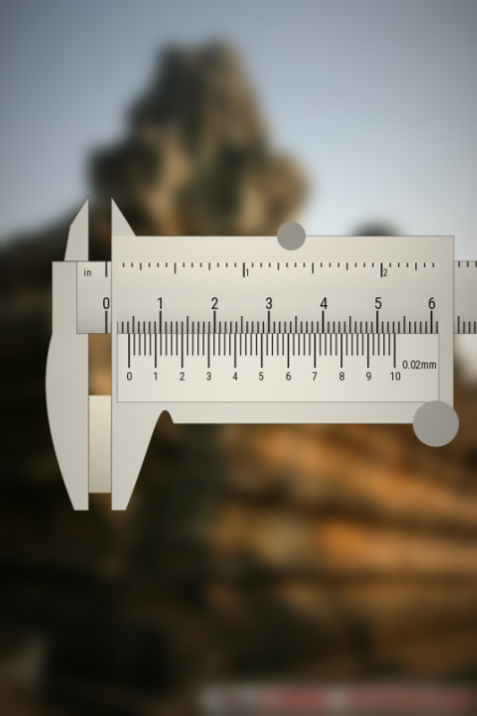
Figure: 4.2 mm
